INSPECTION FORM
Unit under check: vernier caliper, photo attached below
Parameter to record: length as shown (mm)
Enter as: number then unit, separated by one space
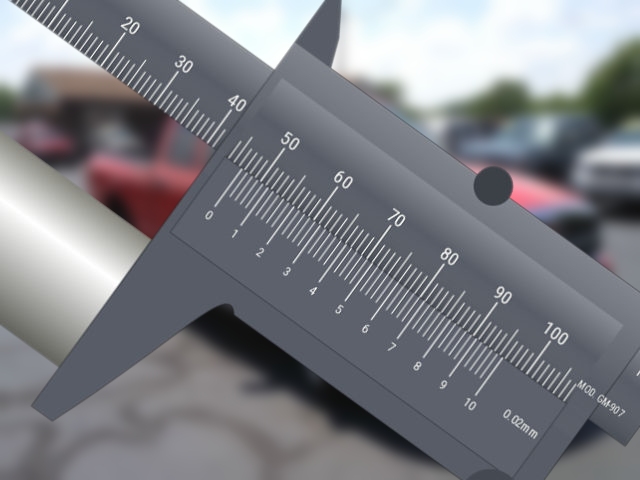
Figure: 46.6 mm
